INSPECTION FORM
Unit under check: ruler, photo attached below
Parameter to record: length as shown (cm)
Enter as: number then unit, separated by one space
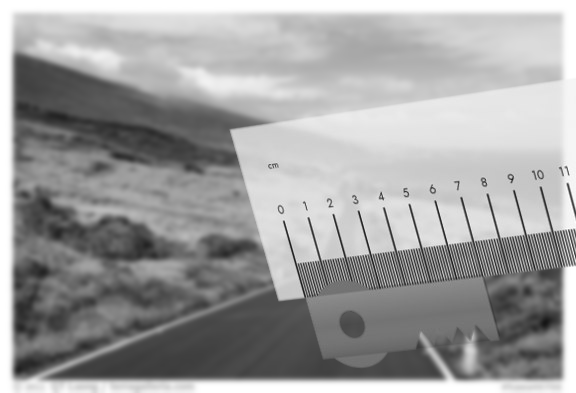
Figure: 7 cm
